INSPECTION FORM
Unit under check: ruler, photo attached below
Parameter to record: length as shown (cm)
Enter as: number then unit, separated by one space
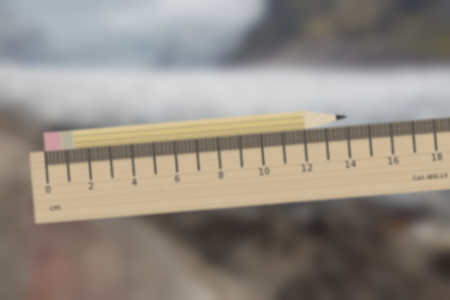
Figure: 14 cm
